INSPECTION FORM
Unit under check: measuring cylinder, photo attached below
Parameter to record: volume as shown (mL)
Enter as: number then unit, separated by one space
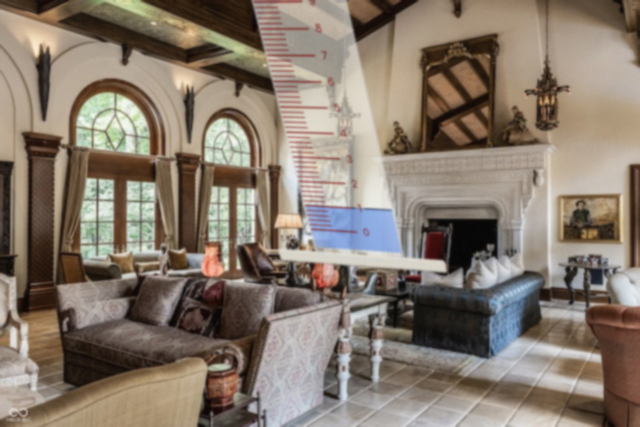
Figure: 1 mL
